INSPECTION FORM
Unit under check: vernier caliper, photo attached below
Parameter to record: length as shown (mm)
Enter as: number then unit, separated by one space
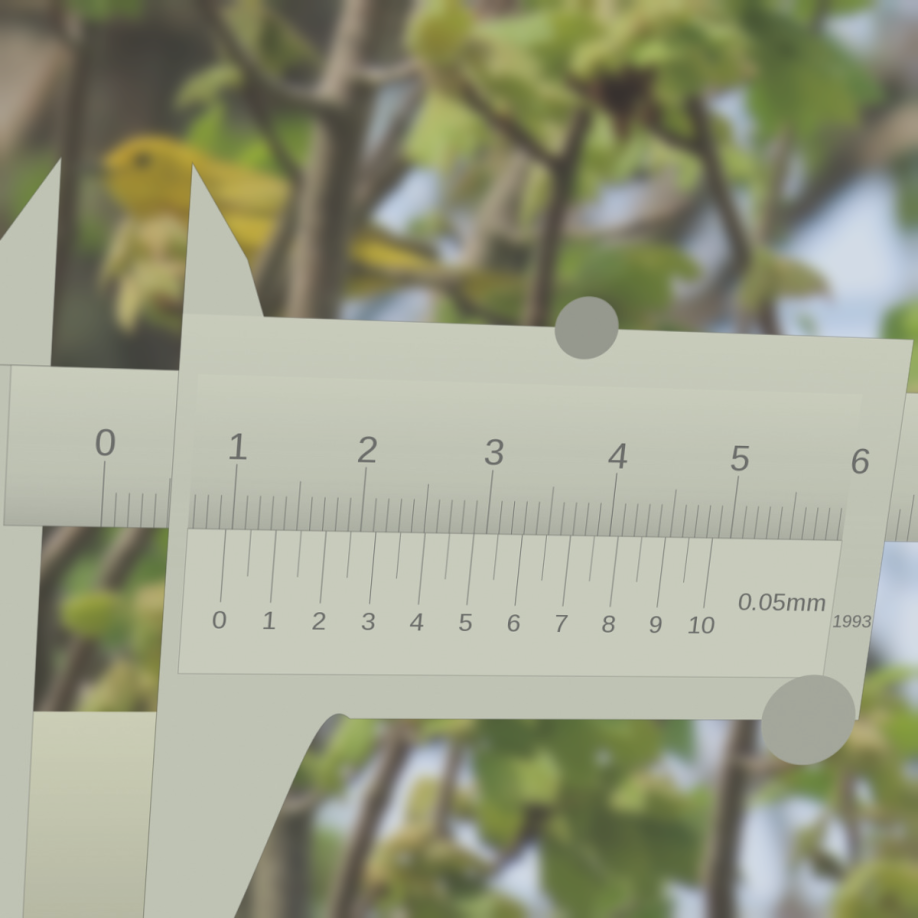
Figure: 9.5 mm
